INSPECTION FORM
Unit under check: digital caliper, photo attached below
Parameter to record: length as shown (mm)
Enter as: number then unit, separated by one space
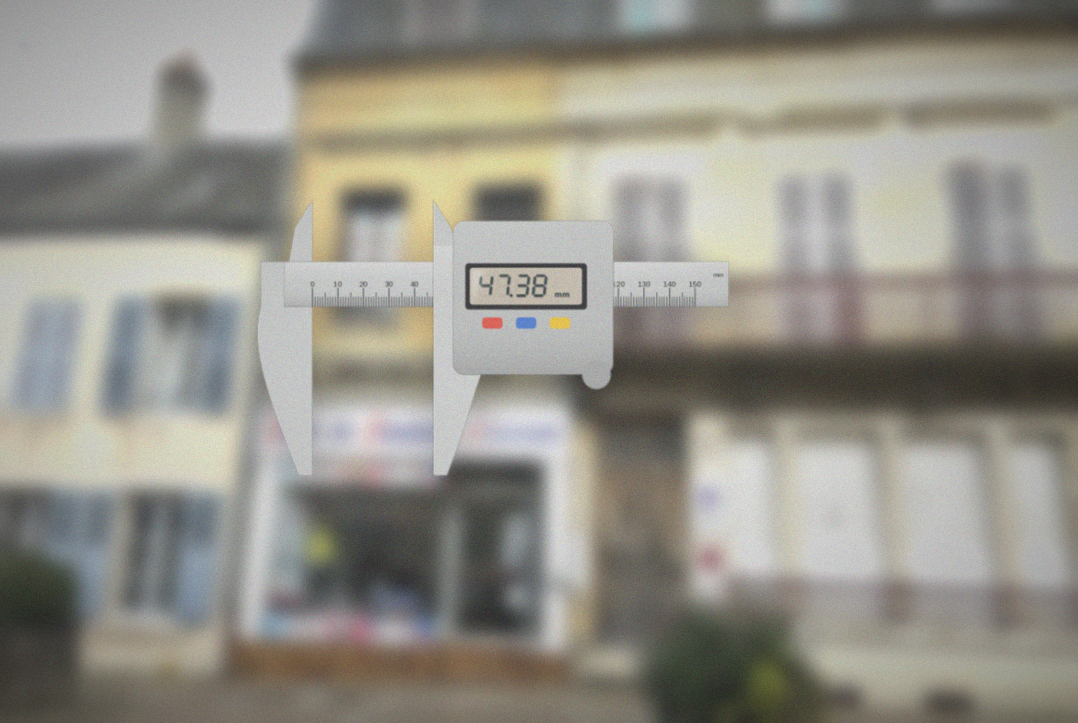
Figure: 47.38 mm
